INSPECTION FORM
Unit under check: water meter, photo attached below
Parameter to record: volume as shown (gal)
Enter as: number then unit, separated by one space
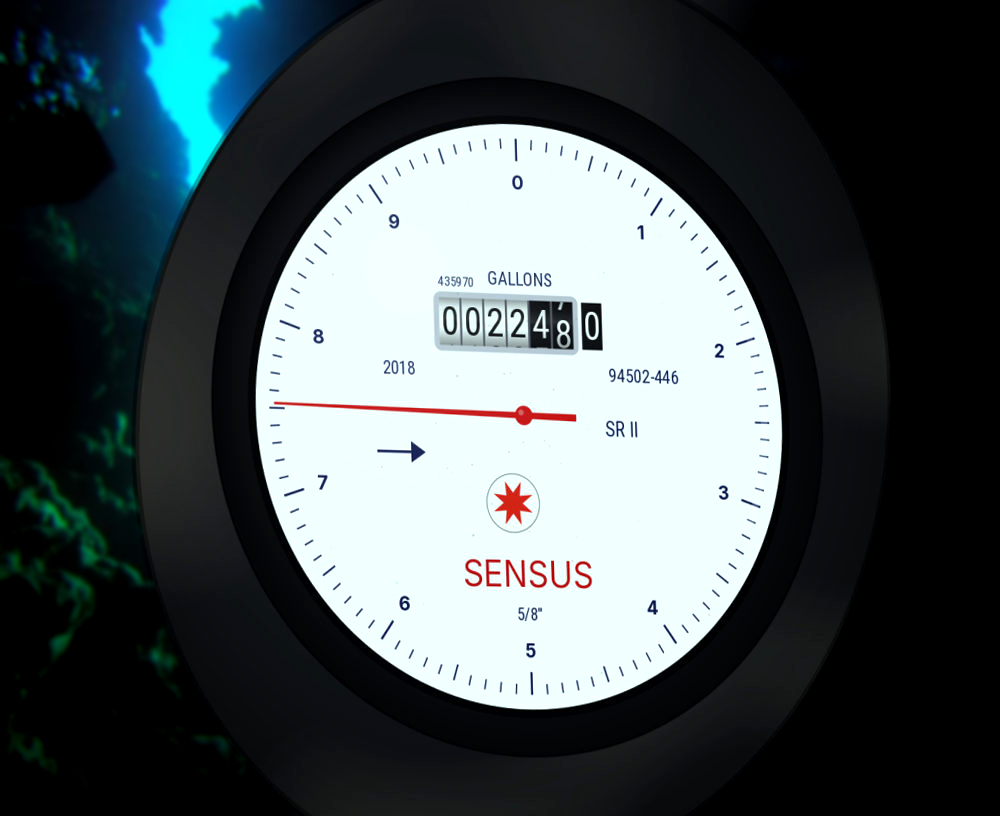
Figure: 22477.5 gal
